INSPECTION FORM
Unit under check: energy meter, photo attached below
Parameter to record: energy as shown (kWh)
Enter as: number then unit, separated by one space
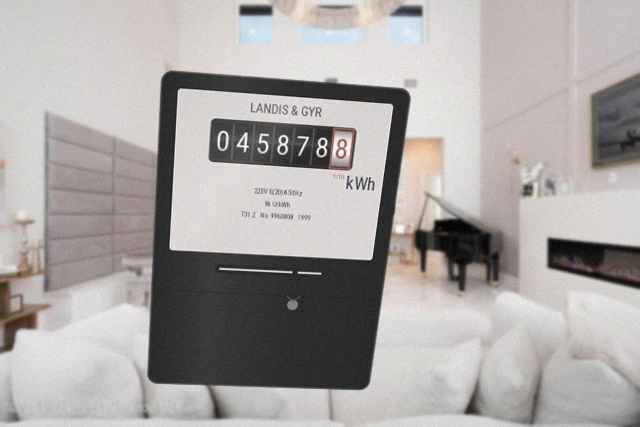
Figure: 45878.8 kWh
